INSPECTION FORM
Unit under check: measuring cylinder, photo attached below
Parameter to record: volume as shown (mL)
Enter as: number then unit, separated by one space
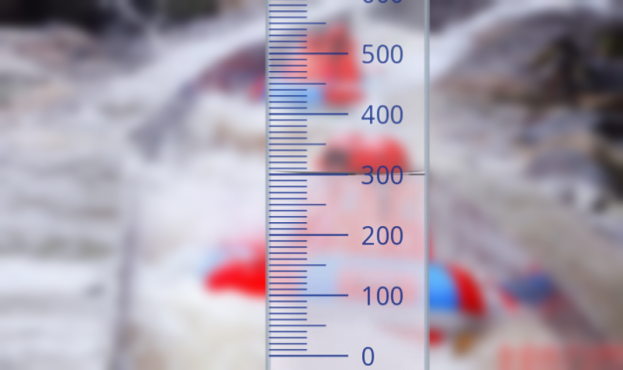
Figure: 300 mL
